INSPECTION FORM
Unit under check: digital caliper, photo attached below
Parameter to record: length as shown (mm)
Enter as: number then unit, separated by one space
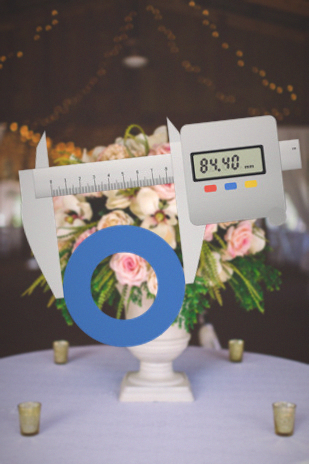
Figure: 84.40 mm
